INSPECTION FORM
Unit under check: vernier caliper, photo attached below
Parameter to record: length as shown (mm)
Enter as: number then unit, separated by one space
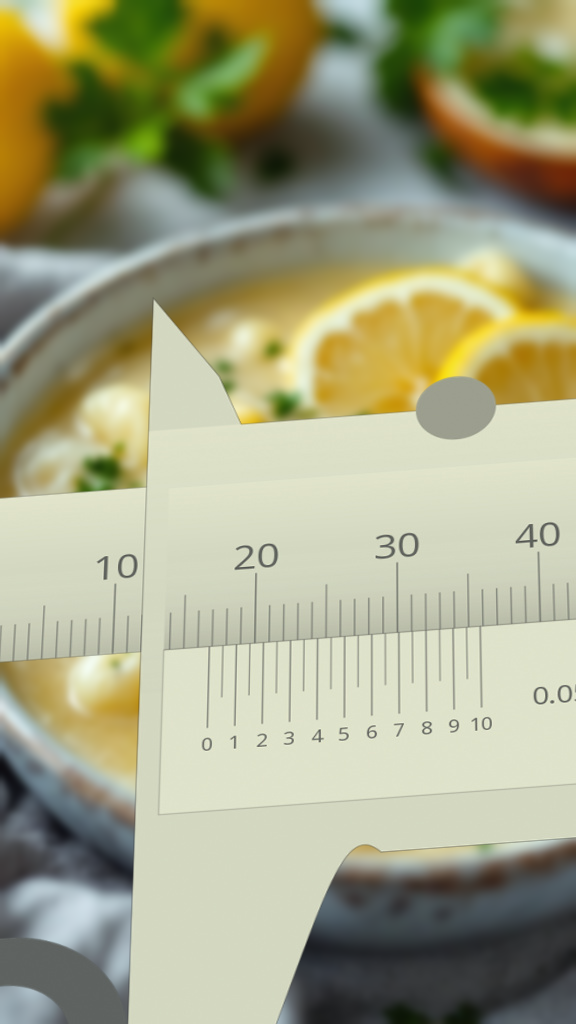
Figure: 16.8 mm
